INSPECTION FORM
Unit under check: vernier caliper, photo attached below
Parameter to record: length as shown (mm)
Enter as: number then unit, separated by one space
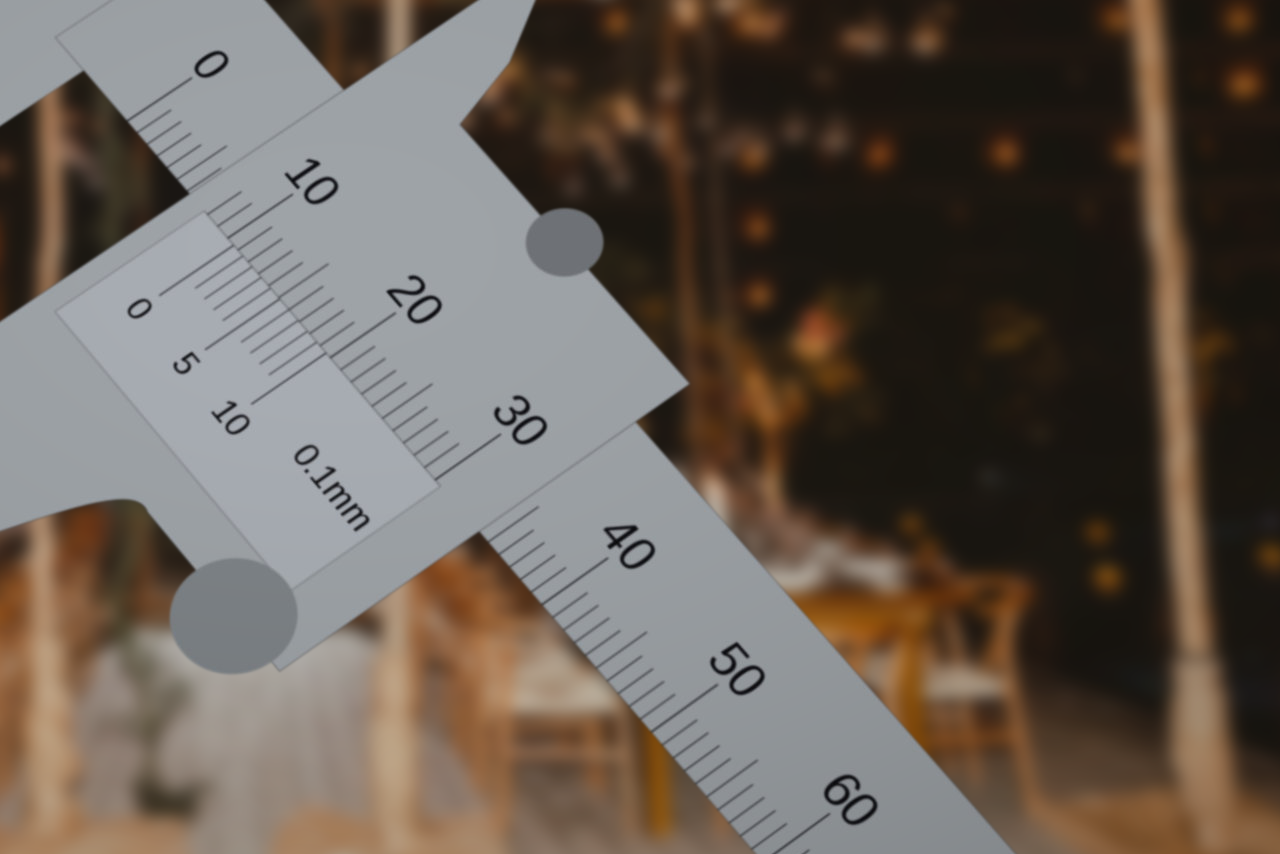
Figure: 10.6 mm
